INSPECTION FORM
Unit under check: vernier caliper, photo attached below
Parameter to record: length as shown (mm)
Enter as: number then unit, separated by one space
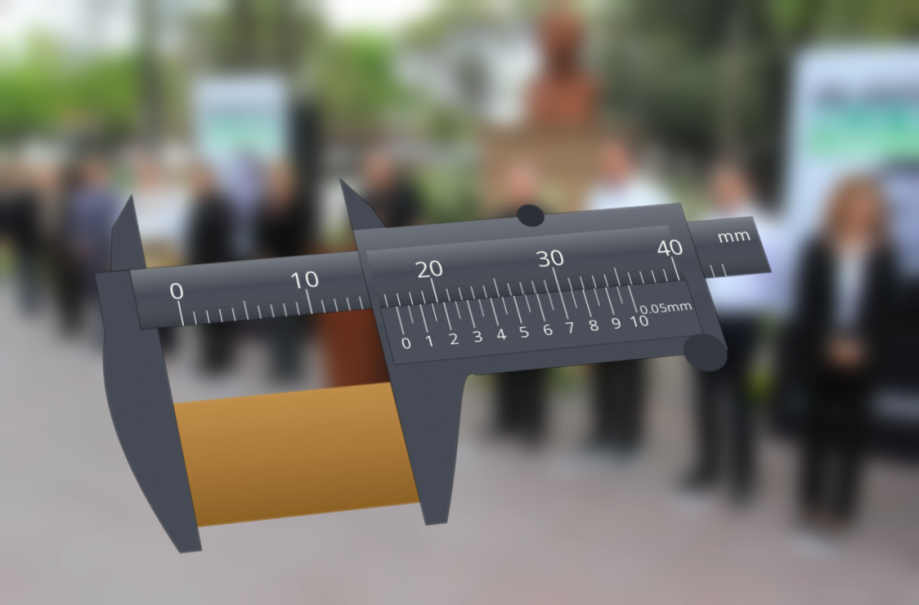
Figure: 16.7 mm
